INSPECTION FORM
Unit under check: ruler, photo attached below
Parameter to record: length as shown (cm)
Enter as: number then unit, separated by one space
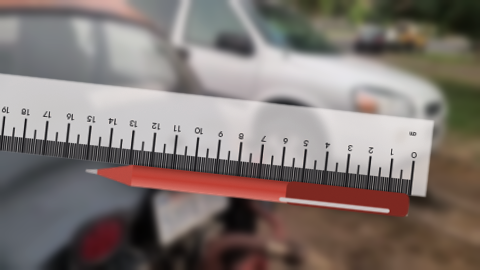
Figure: 15 cm
